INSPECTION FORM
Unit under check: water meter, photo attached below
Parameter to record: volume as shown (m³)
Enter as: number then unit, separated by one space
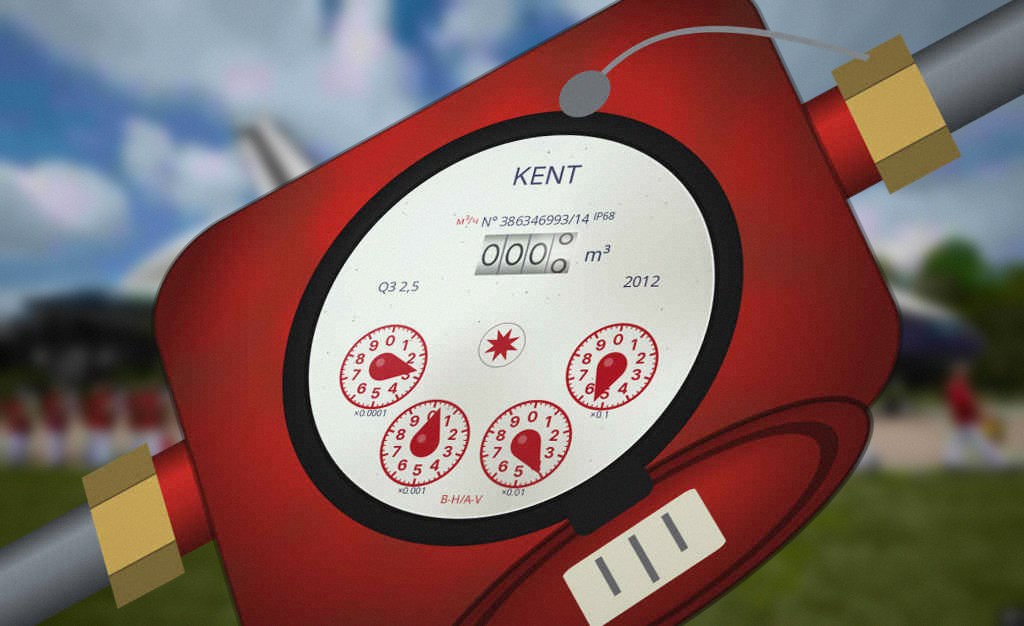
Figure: 8.5402 m³
